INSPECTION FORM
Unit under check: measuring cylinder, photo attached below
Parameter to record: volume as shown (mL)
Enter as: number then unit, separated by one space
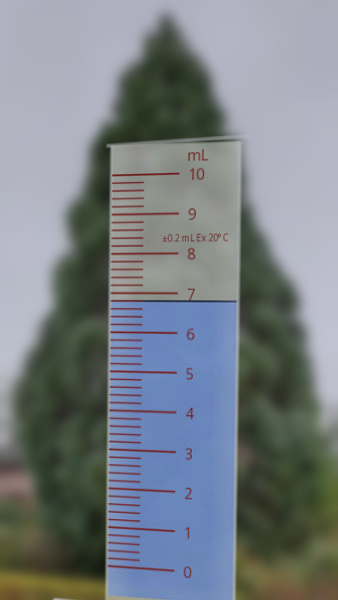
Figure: 6.8 mL
